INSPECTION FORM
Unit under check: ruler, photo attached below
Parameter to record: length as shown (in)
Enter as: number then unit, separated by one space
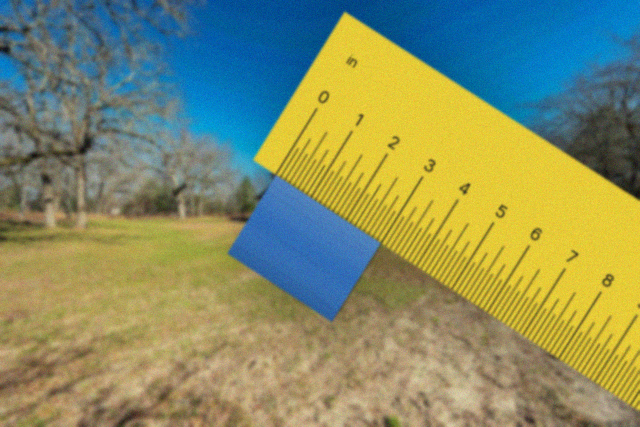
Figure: 3 in
